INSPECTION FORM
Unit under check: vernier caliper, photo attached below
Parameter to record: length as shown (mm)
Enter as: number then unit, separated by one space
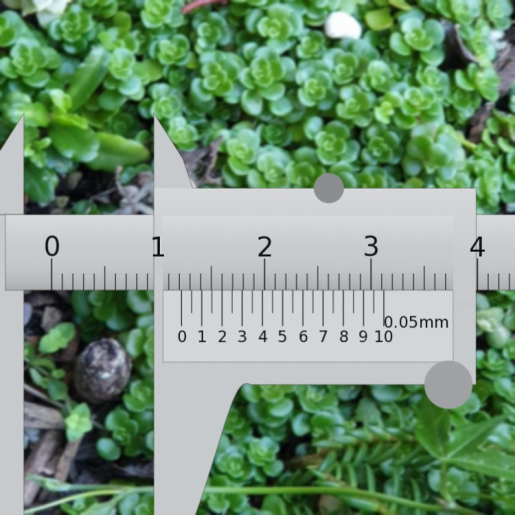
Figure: 12.2 mm
